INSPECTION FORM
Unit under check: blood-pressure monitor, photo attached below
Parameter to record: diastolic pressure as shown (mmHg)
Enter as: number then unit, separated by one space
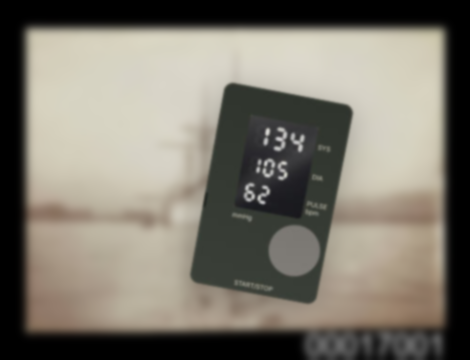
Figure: 105 mmHg
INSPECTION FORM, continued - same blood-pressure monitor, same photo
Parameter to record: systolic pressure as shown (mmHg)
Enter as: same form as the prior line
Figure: 134 mmHg
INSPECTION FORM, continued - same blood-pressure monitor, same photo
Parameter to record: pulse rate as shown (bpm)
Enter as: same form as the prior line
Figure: 62 bpm
